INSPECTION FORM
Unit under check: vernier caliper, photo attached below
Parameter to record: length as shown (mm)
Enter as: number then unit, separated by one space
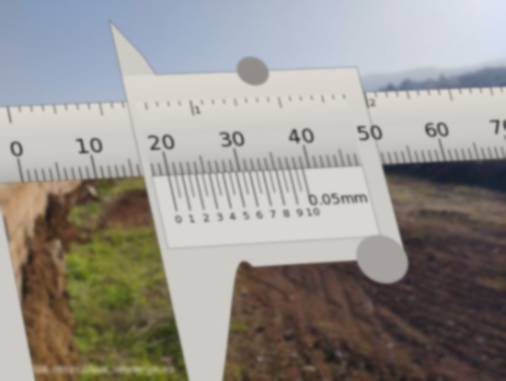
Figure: 20.0 mm
